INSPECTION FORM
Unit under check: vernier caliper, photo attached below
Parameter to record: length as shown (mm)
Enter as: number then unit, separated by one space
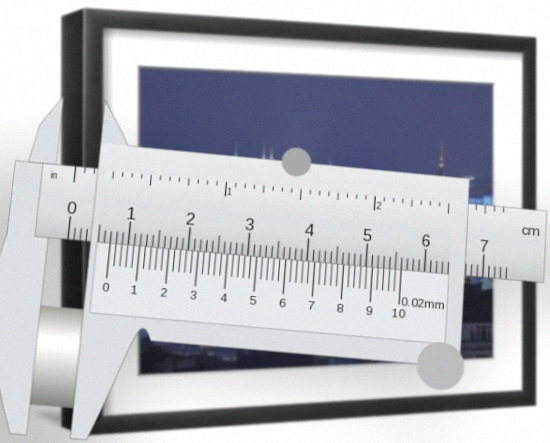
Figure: 7.0 mm
